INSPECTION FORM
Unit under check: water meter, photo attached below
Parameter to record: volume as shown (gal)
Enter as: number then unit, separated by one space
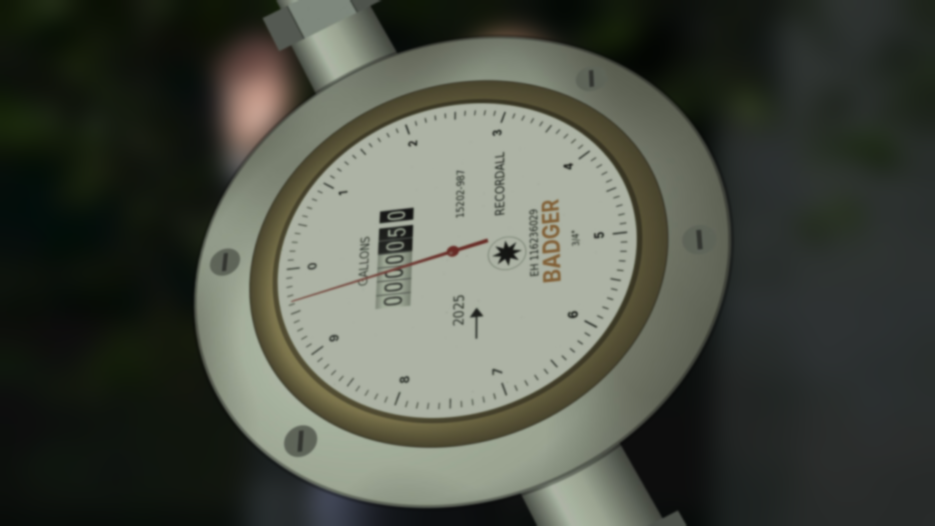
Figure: 49.6 gal
